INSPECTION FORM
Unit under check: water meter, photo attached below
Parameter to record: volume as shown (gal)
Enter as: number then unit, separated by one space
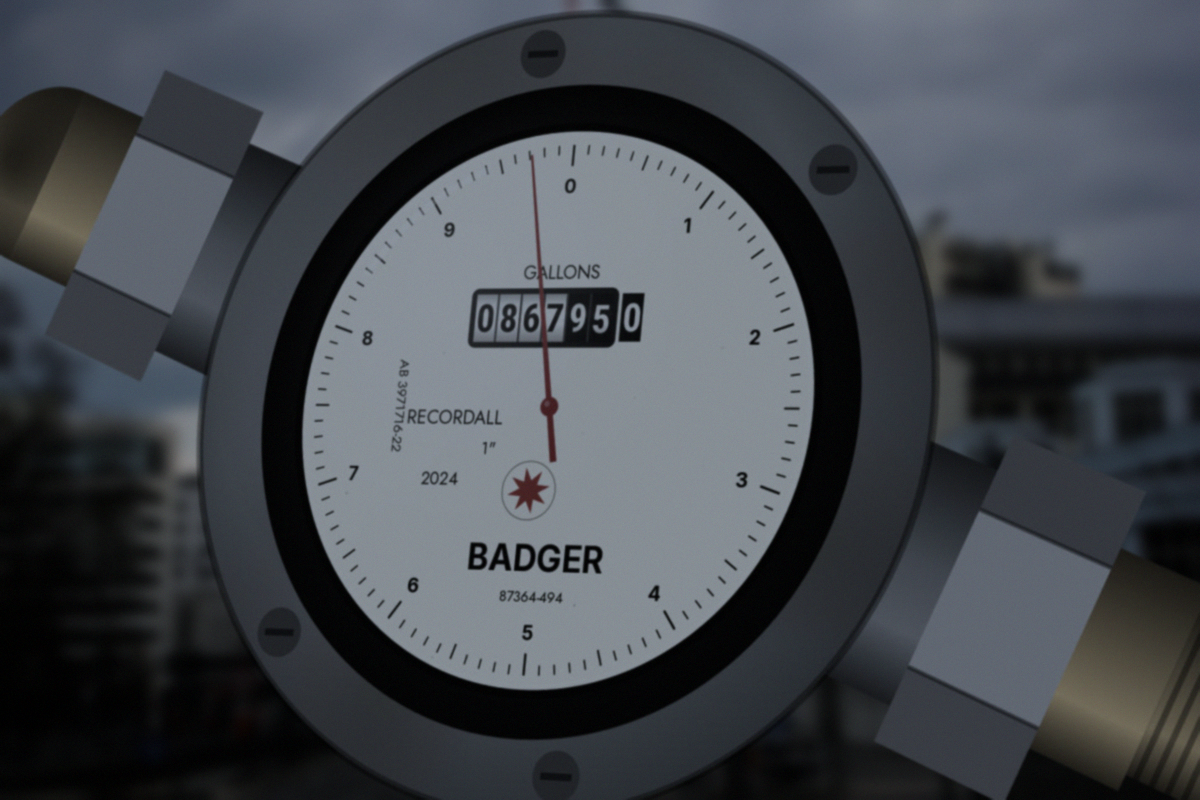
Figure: 867949.7 gal
